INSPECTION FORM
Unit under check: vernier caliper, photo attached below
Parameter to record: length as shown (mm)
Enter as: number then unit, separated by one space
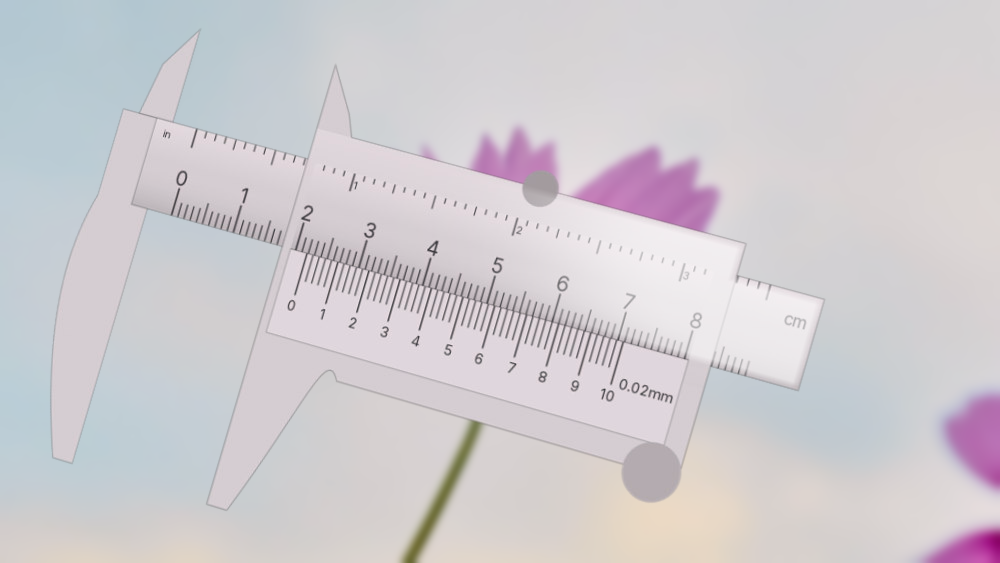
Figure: 21.8 mm
